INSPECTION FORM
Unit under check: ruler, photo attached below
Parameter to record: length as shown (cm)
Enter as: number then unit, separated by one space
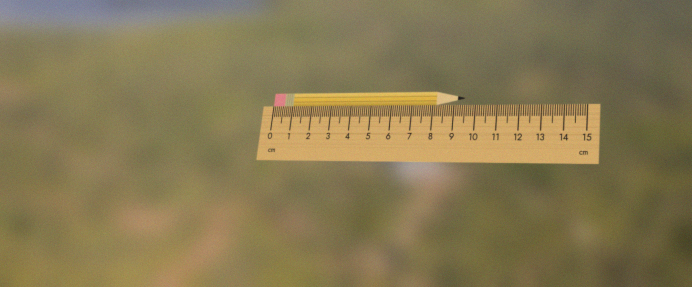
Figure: 9.5 cm
